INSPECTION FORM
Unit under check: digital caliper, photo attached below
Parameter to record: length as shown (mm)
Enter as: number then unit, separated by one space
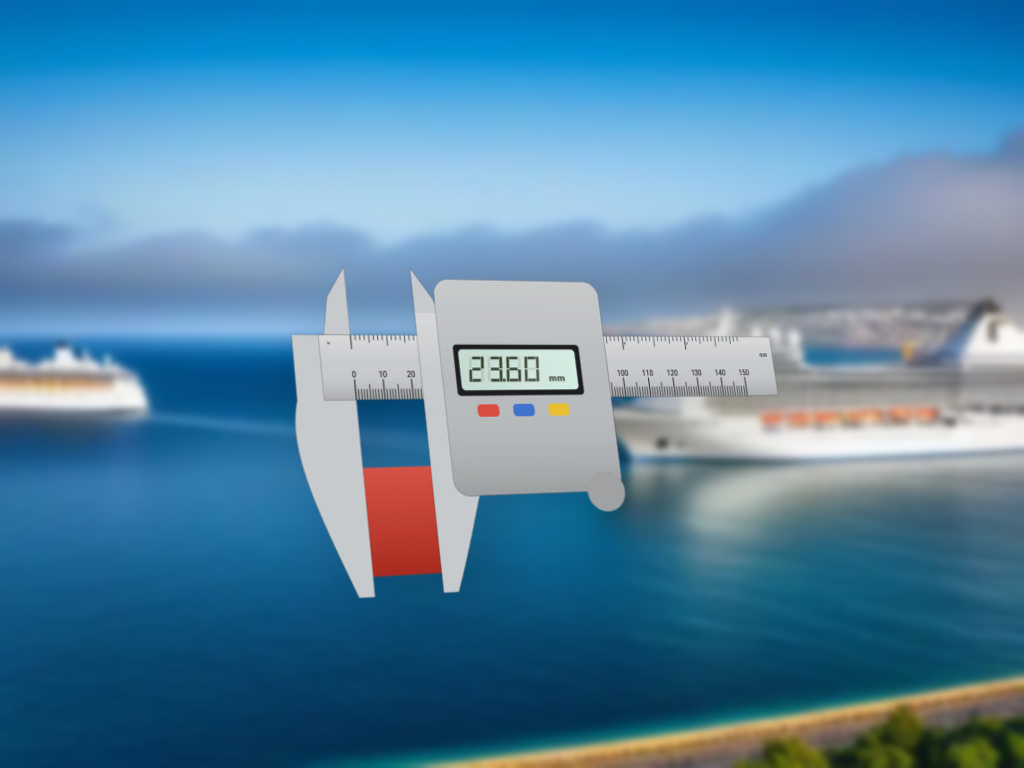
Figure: 23.60 mm
